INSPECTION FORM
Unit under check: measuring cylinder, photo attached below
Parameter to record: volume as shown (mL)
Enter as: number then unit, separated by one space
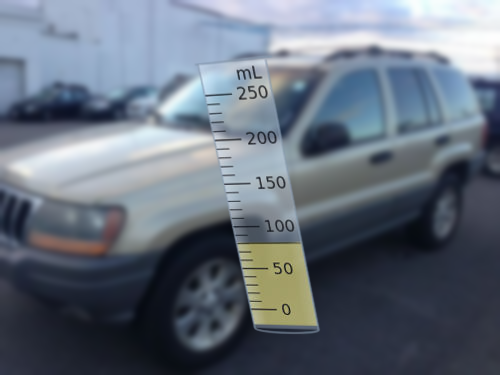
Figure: 80 mL
